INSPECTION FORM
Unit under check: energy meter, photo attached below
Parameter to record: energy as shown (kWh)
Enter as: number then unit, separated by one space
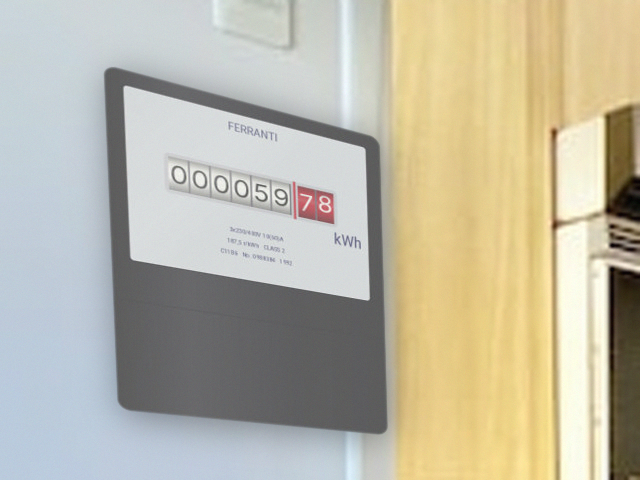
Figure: 59.78 kWh
